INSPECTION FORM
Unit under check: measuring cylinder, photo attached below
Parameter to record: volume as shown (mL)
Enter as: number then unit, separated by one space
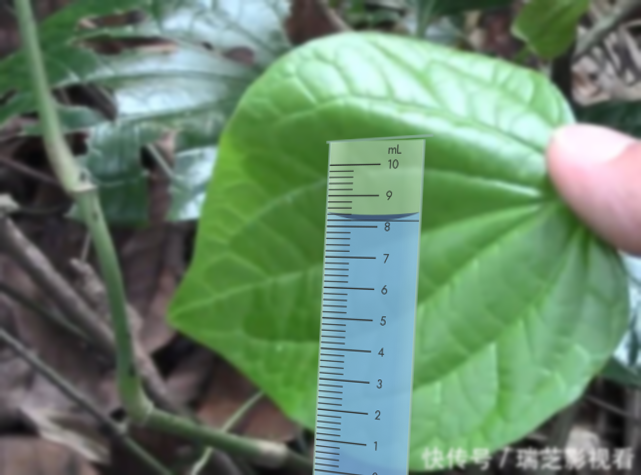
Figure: 8.2 mL
